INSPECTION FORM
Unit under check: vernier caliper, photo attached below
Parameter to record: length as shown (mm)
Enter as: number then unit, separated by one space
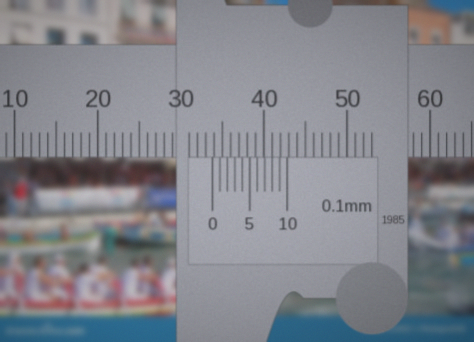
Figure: 33.8 mm
